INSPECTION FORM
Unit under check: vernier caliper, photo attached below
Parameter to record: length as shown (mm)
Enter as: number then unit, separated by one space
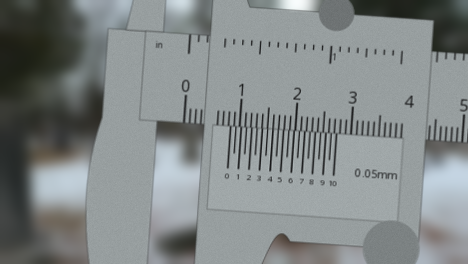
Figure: 8.4 mm
